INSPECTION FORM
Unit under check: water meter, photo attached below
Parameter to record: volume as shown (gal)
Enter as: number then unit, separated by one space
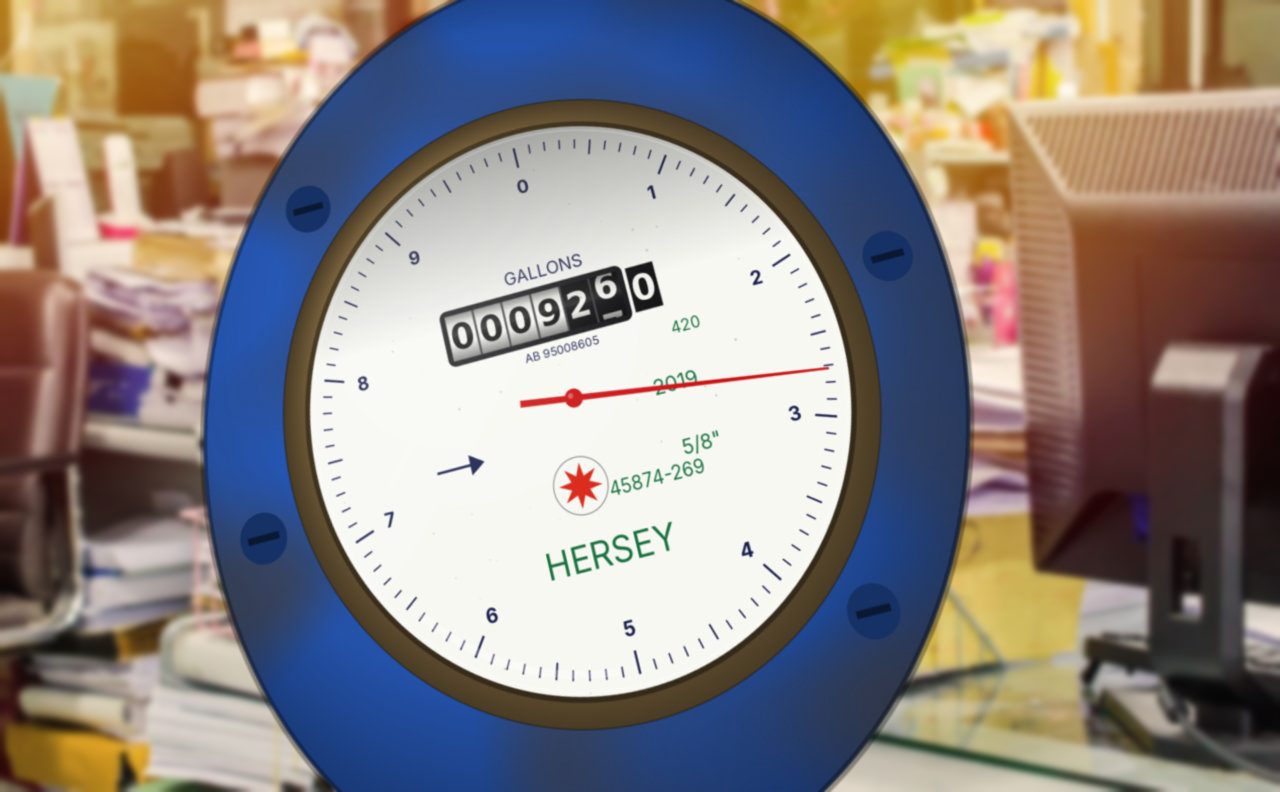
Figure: 9262.7 gal
